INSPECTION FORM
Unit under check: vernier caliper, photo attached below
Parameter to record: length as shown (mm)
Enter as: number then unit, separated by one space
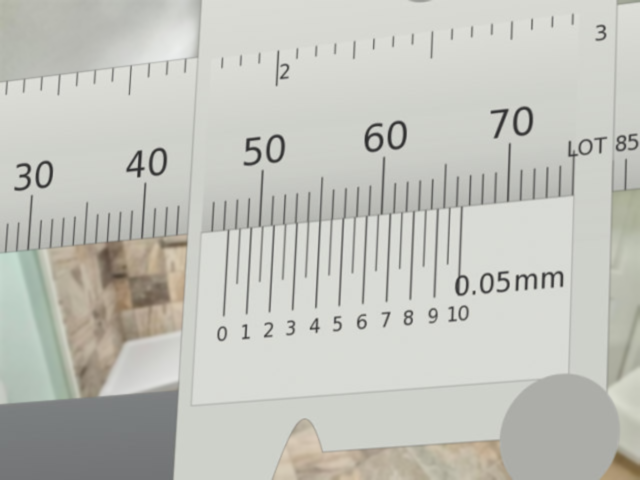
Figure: 47.4 mm
